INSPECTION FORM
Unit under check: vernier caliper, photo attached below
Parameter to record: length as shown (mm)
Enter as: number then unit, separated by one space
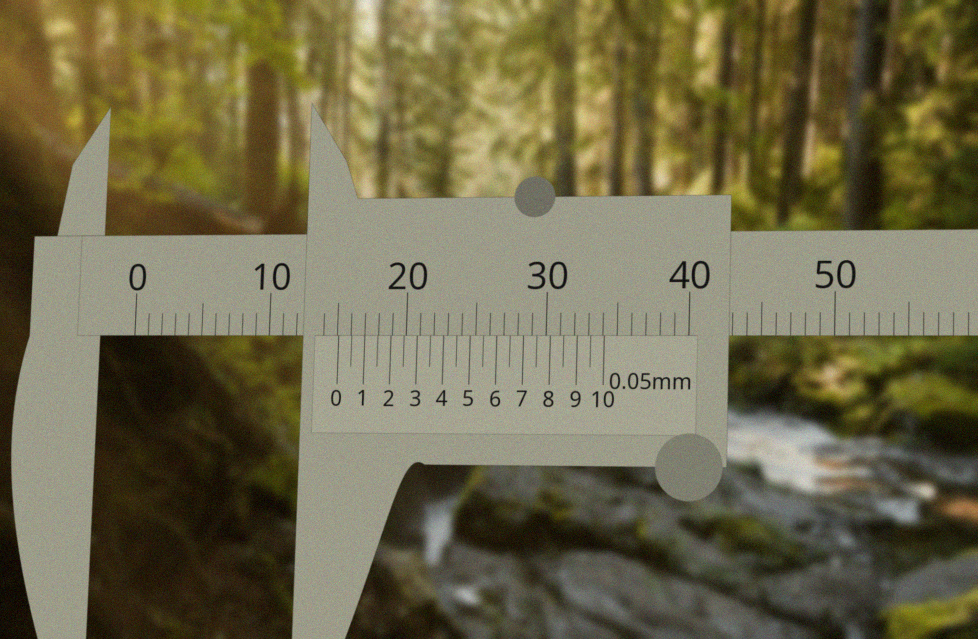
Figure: 15.1 mm
